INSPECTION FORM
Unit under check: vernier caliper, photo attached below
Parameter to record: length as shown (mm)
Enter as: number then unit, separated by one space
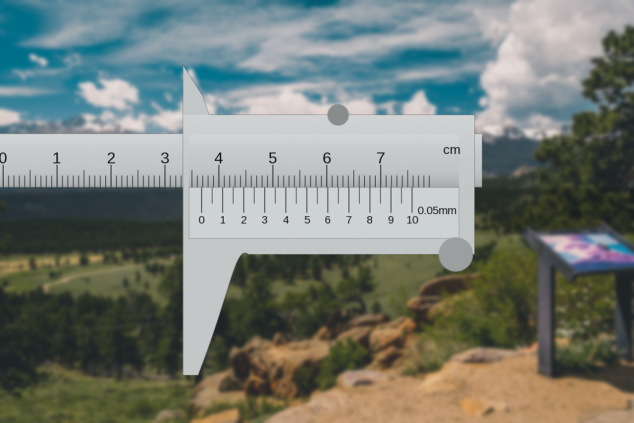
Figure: 36.8 mm
